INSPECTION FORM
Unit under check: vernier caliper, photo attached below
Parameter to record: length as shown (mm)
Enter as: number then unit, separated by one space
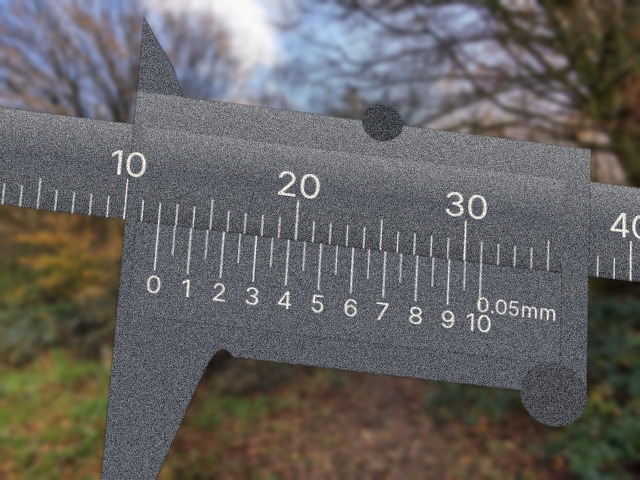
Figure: 12.0 mm
